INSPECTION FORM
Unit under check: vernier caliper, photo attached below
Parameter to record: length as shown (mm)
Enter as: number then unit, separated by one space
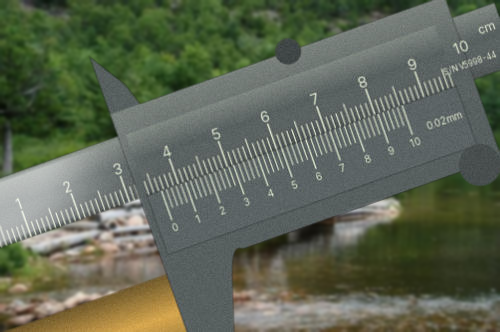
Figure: 36.5 mm
